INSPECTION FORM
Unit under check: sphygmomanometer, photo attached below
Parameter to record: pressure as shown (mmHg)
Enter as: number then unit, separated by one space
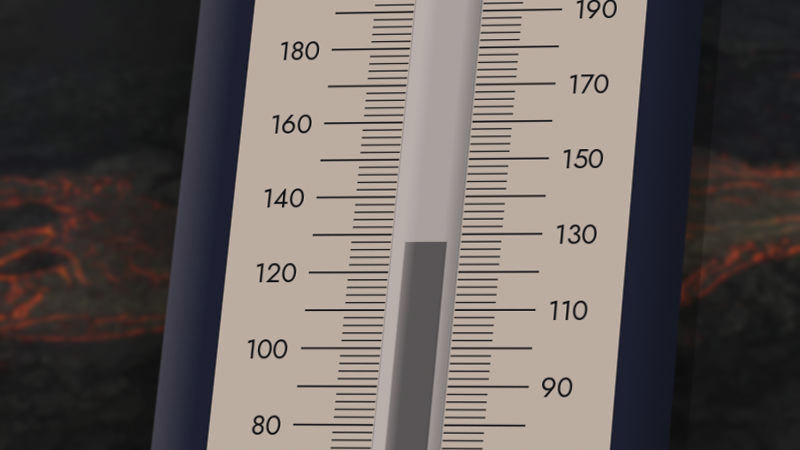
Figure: 128 mmHg
